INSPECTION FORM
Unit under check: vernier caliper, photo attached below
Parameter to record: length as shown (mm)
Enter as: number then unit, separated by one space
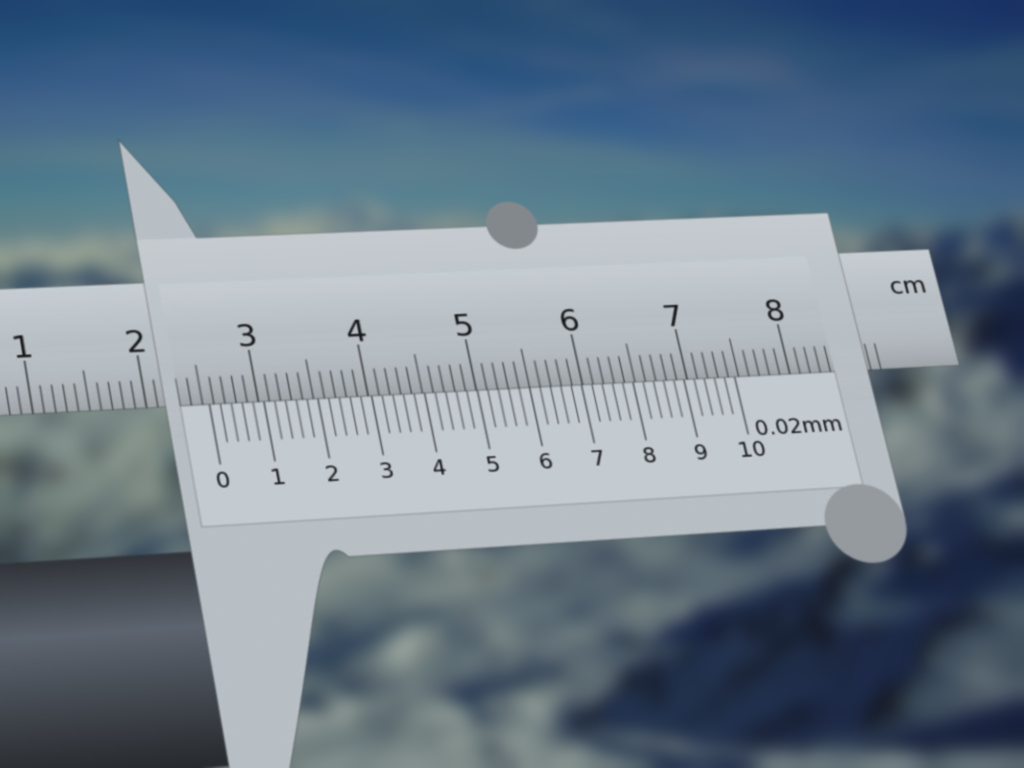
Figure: 25.6 mm
